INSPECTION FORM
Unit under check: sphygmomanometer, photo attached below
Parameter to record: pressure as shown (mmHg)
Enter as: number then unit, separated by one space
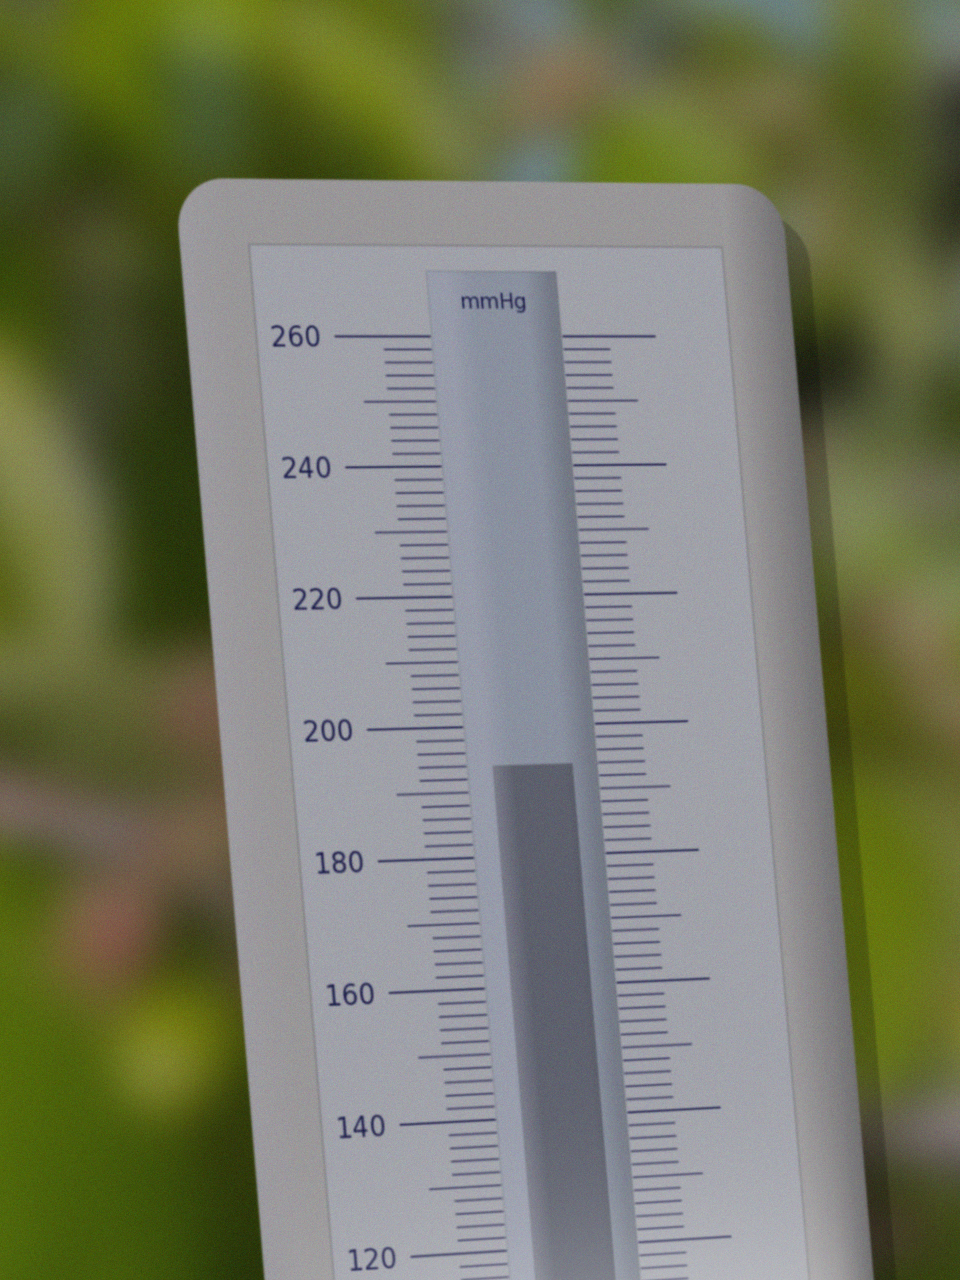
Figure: 194 mmHg
